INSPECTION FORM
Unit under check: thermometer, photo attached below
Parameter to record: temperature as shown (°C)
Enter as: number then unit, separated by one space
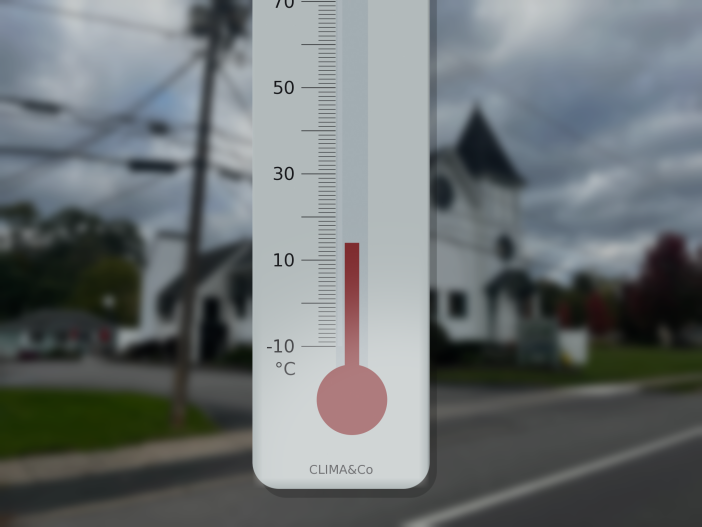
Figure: 14 °C
